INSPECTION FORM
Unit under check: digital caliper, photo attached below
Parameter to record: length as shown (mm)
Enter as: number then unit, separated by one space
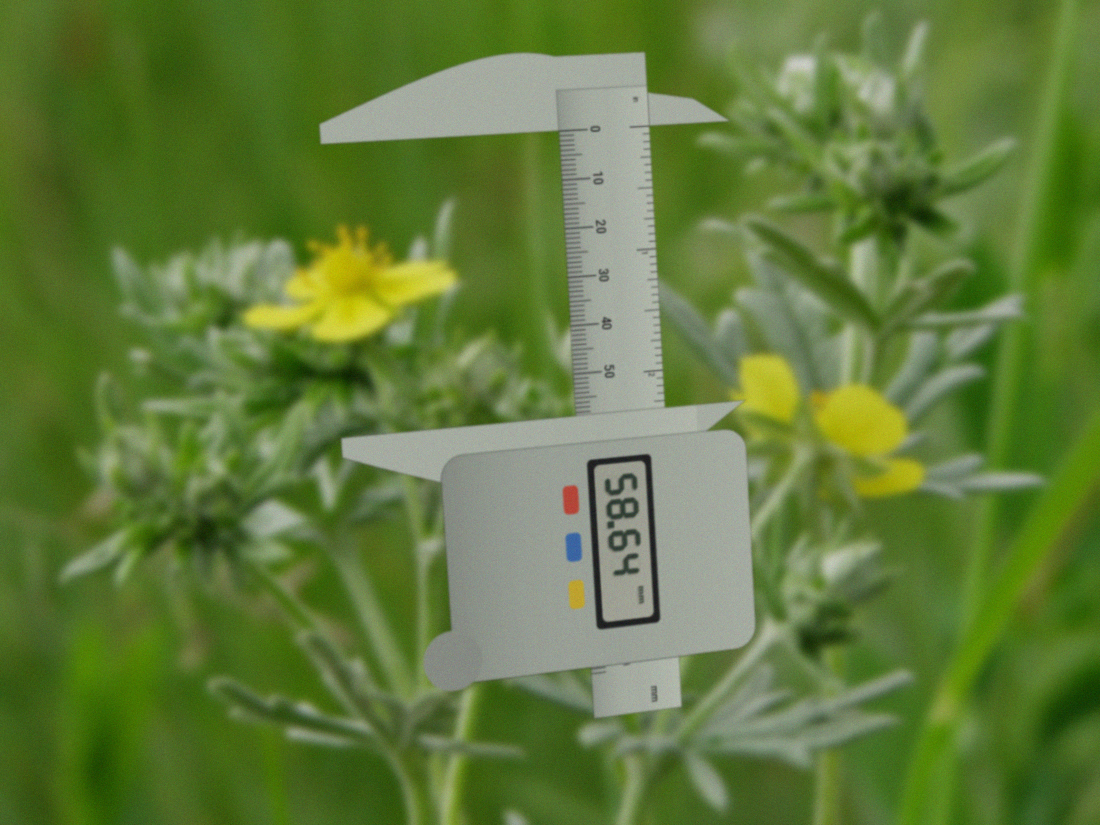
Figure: 58.64 mm
